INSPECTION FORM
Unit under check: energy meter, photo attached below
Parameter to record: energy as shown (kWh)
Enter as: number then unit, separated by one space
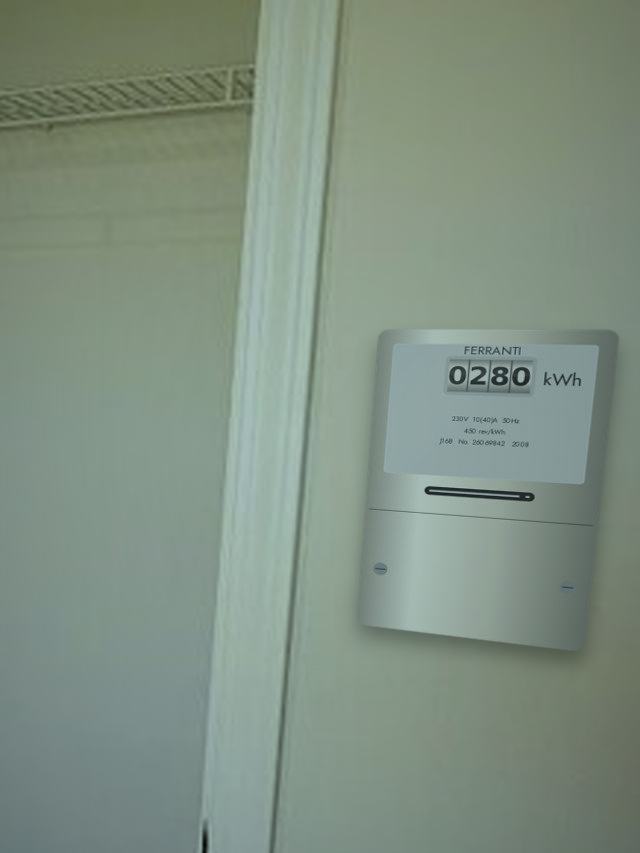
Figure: 280 kWh
